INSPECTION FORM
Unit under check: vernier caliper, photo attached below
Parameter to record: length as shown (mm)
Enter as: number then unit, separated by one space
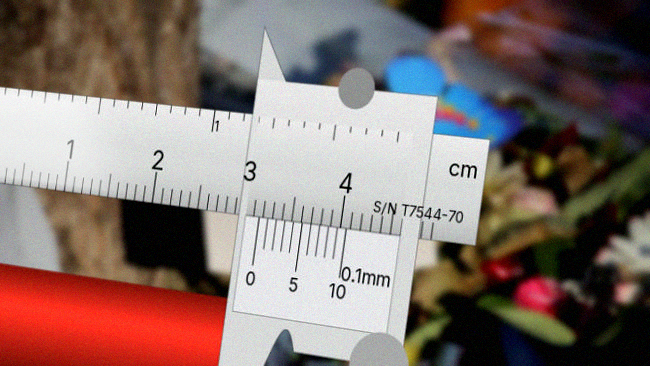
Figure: 31.6 mm
